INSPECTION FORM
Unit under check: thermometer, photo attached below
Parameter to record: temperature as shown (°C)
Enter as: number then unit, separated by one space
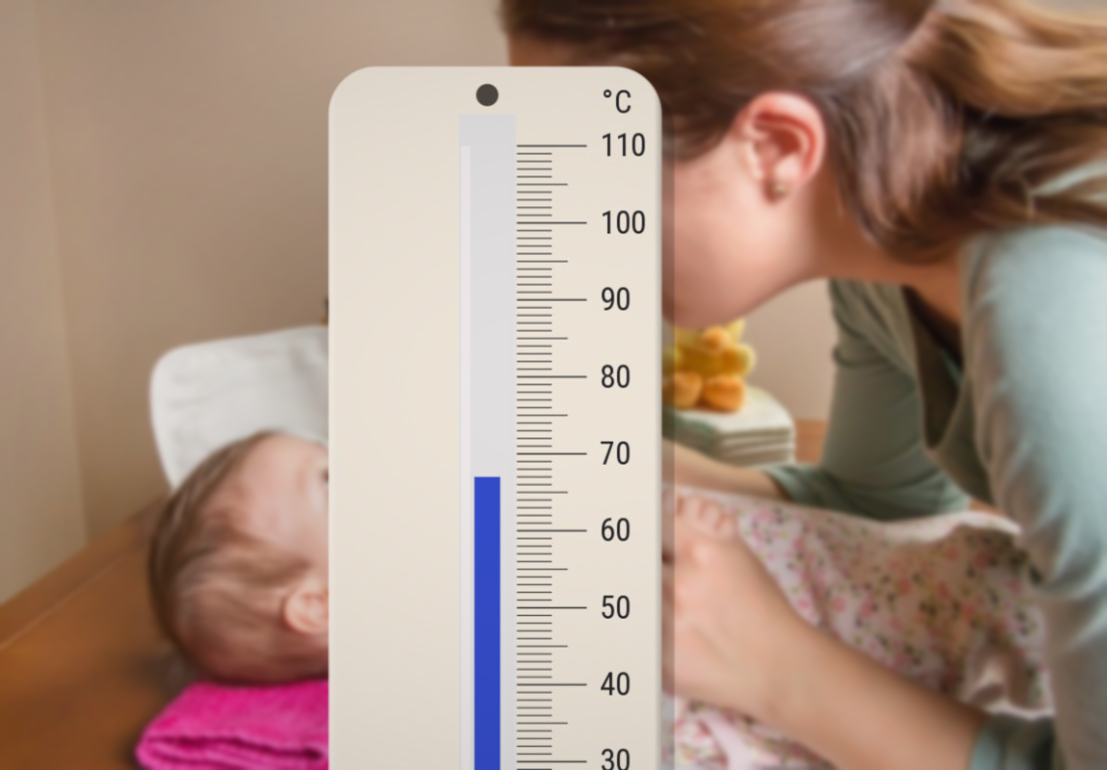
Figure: 67 °C
